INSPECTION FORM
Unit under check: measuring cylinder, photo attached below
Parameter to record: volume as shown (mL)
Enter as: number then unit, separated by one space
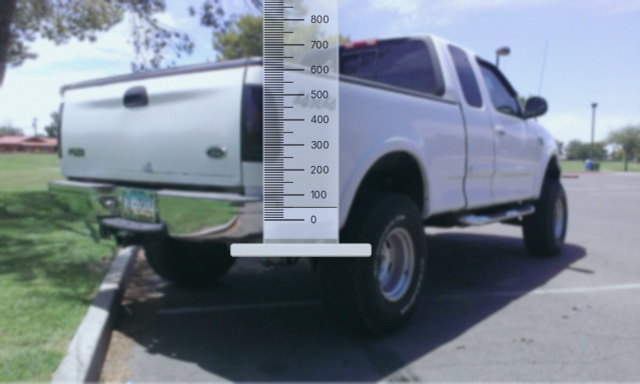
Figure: 50 mL
